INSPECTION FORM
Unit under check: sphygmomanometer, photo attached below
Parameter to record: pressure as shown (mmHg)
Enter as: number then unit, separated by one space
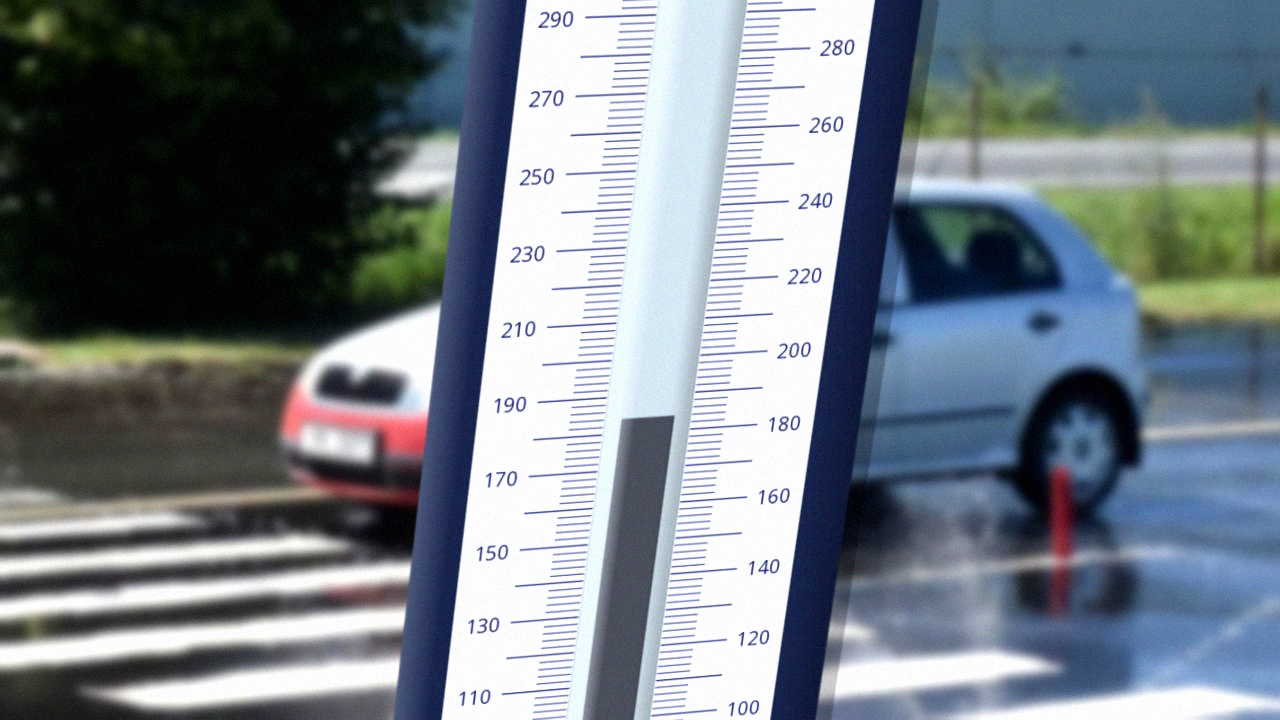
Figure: 184 mmHg
